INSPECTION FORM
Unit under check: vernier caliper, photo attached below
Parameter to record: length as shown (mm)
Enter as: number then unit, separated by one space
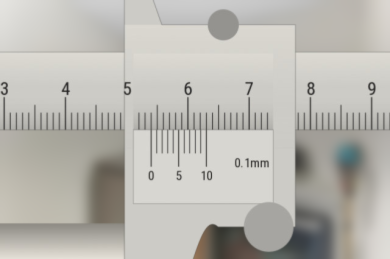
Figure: 54.0 mm
